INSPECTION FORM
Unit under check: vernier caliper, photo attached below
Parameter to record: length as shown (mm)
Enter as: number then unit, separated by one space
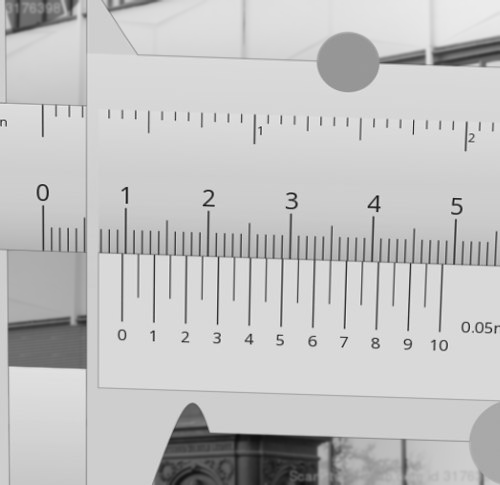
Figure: 9.6 mm
